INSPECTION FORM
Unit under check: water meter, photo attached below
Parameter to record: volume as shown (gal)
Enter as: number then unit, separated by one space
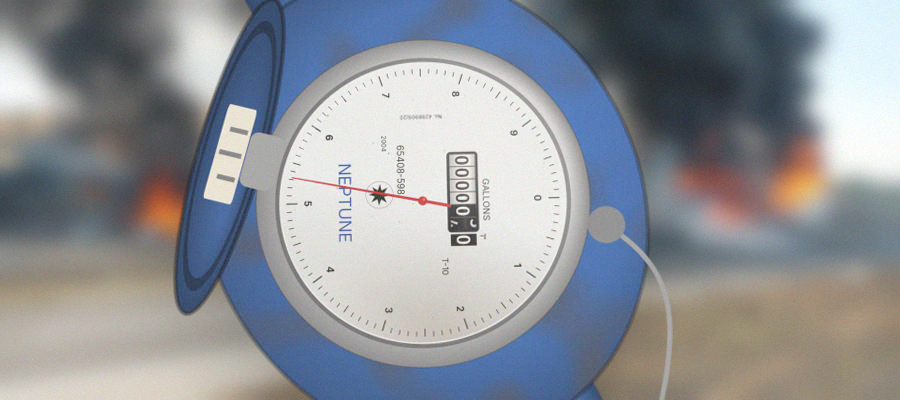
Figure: 35.3 gal
